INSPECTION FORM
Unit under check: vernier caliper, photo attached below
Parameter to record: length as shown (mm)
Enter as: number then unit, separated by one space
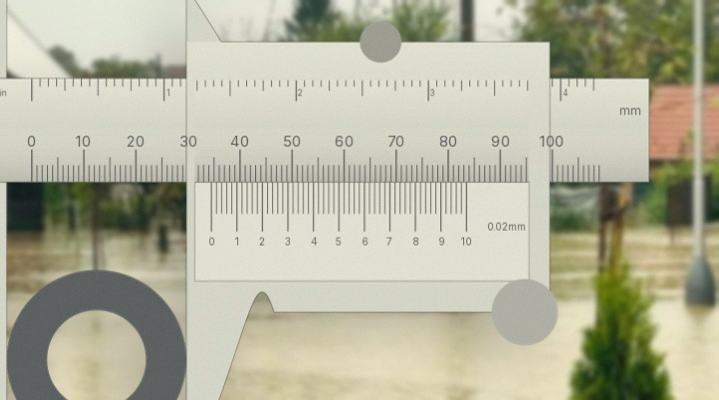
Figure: 34.5 mm
